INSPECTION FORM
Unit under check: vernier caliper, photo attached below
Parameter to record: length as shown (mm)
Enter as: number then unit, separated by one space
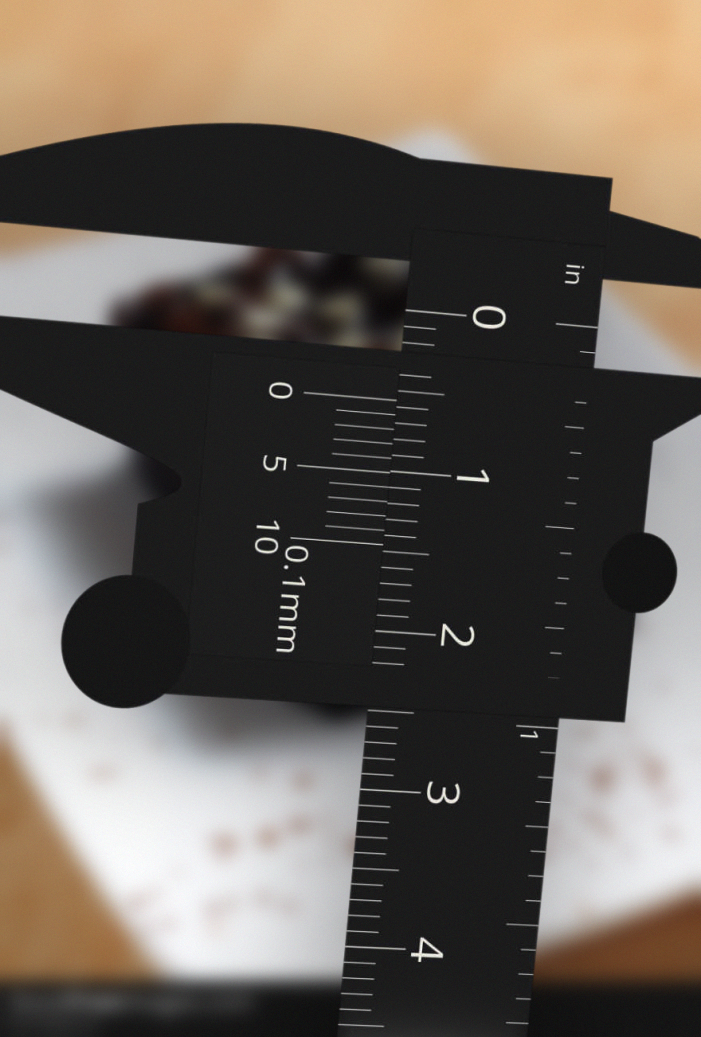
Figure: 5.6 mm
